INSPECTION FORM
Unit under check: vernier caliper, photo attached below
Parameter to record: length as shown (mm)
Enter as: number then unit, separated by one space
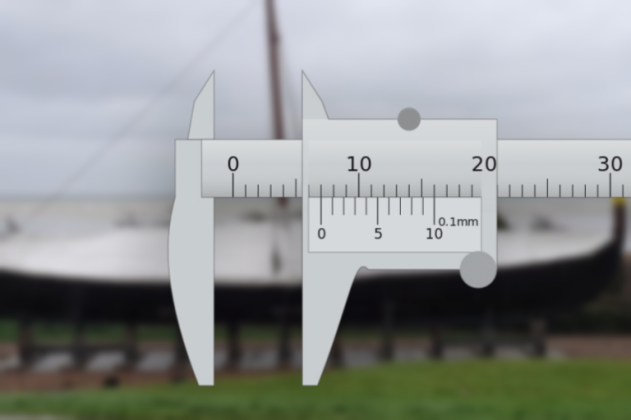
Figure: 7.0 mm
